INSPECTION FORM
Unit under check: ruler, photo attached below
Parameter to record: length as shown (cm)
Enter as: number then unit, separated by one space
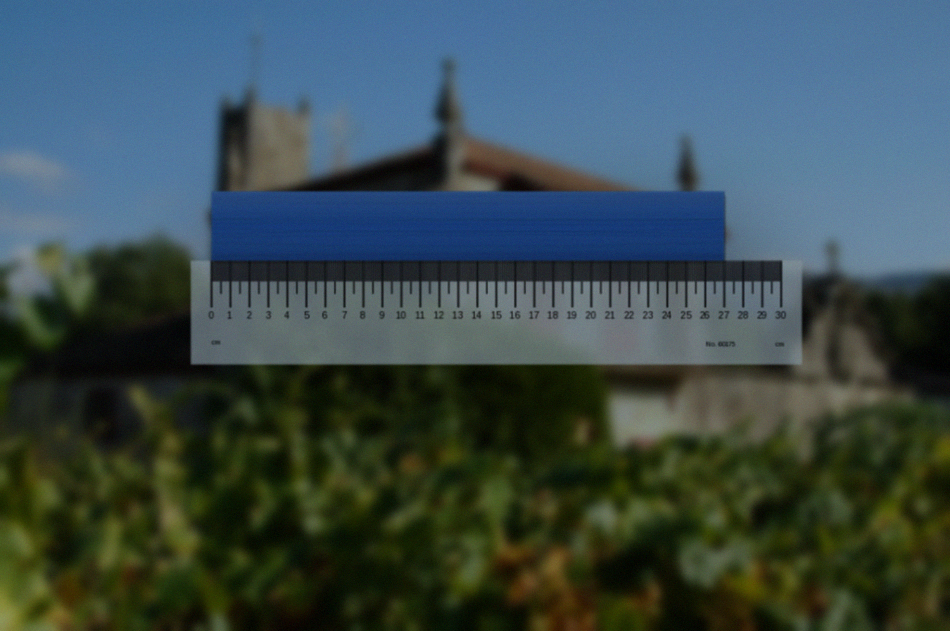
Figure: 27 cm
